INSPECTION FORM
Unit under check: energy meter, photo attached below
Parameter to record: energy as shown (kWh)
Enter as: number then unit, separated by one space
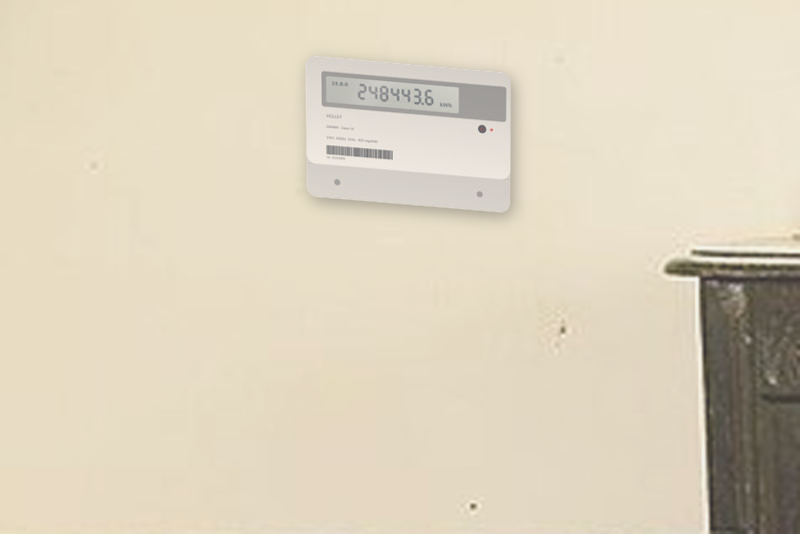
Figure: 248443.6 kWh
